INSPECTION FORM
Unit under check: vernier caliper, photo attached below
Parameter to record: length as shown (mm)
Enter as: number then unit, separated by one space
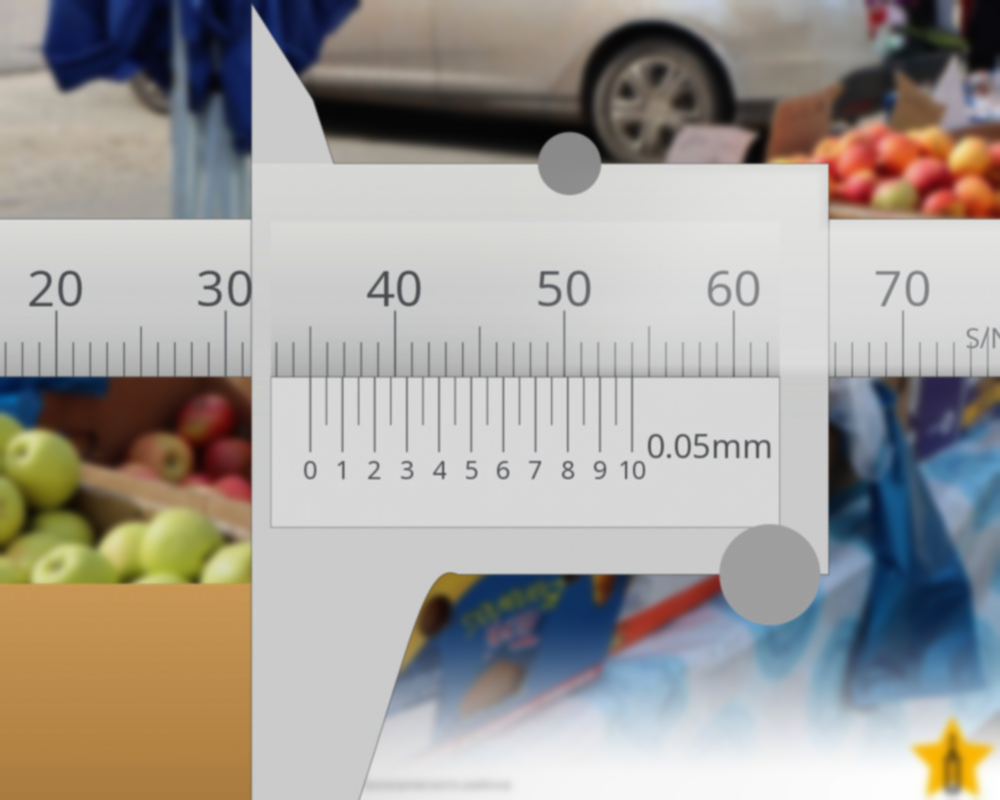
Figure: 35.0 mm
